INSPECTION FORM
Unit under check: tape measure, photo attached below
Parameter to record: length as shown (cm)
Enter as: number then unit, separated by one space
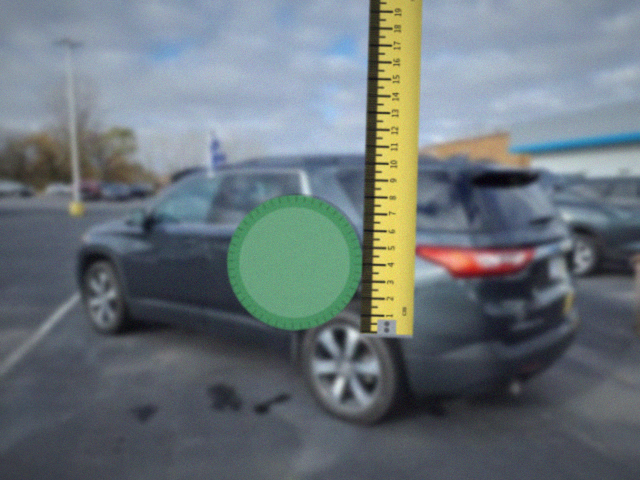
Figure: 8 cm
